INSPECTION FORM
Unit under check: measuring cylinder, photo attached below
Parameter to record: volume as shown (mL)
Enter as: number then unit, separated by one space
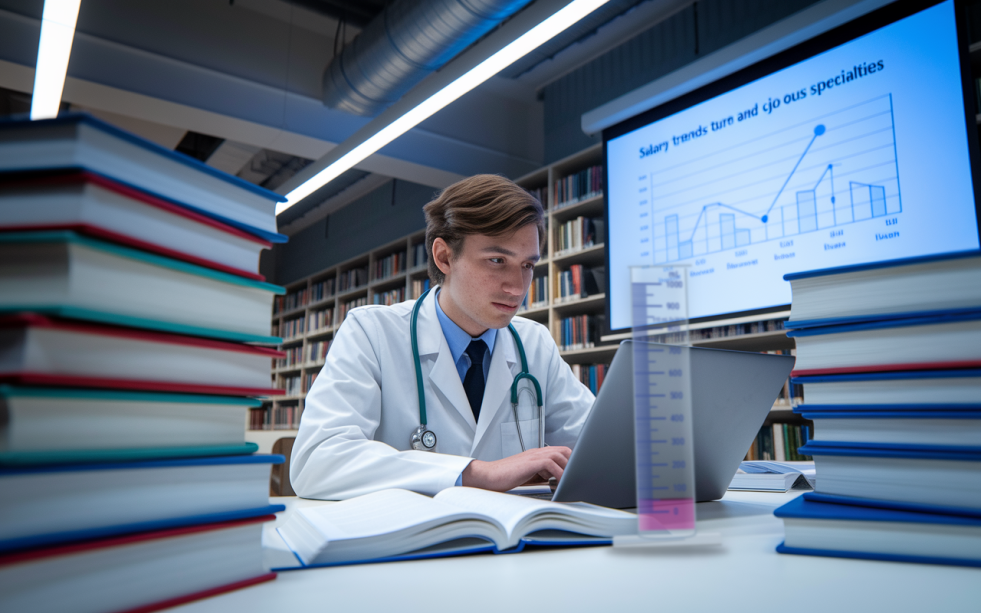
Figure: 50 mL
